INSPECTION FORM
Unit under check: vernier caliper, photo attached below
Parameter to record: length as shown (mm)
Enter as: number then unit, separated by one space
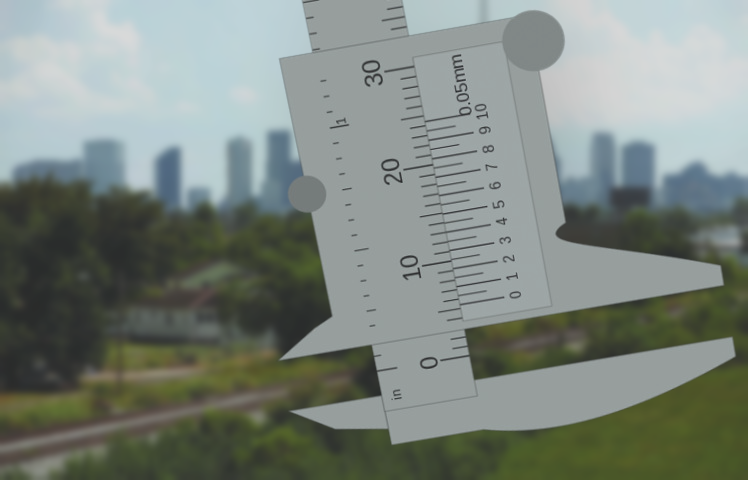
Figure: 5.4 mm
